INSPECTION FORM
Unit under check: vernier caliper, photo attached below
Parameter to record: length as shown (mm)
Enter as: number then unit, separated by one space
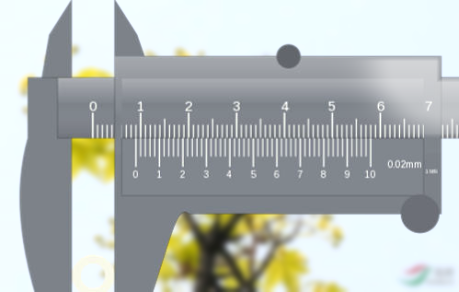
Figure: 9.0 mm
